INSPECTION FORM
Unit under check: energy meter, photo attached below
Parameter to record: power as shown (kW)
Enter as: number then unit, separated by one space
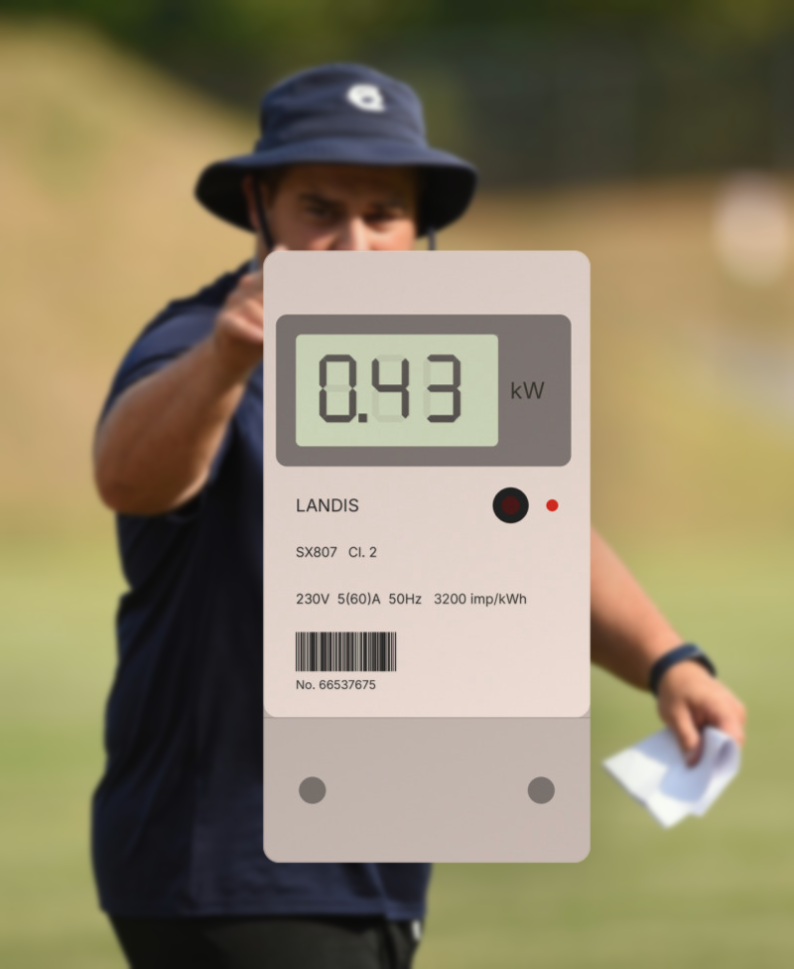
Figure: 0.43 kW
